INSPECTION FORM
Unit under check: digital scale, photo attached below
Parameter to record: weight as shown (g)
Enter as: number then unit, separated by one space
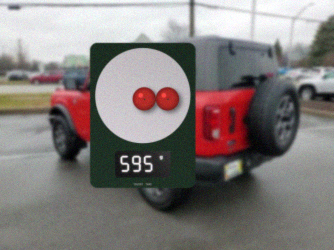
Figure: 595 g
